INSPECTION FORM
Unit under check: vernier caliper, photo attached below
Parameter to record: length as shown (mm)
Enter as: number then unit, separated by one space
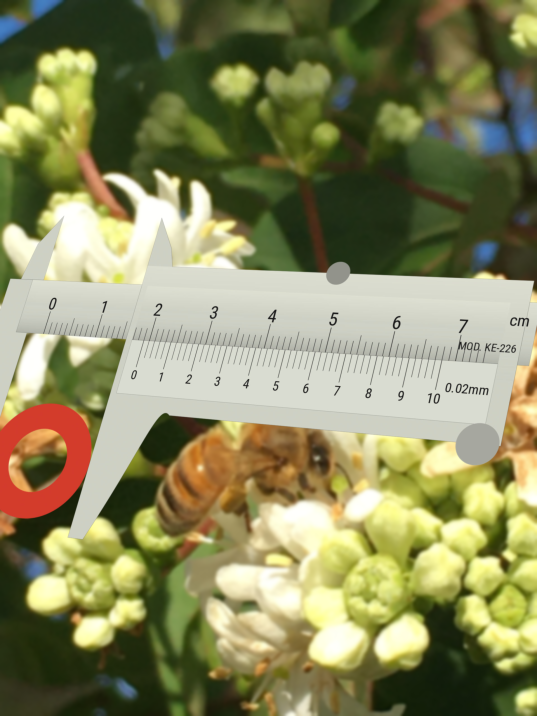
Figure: 19.0 mm
